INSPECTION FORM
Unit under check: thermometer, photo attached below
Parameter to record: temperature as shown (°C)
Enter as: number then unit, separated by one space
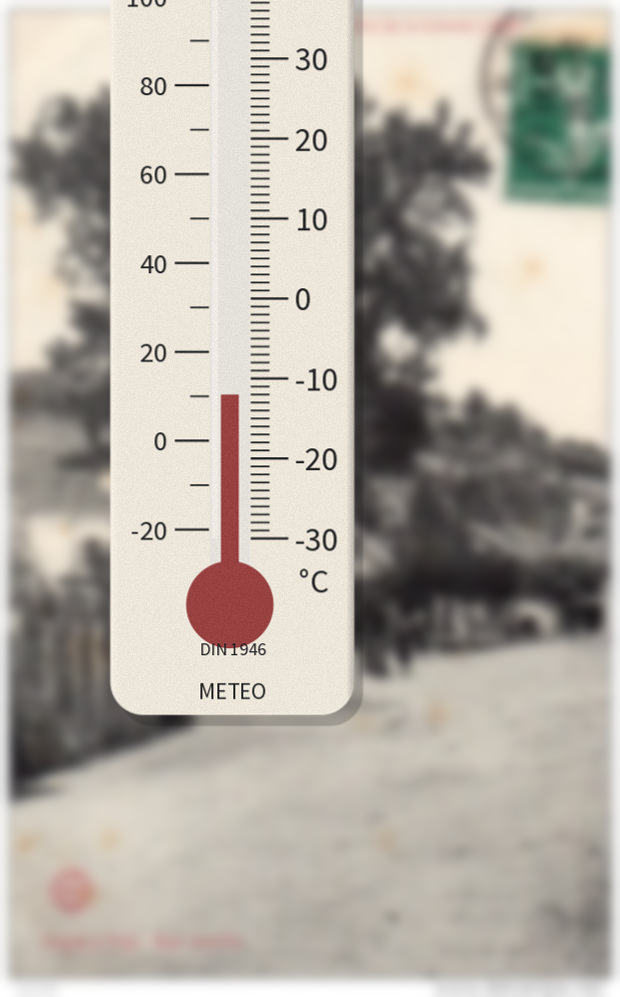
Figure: -12 °C
